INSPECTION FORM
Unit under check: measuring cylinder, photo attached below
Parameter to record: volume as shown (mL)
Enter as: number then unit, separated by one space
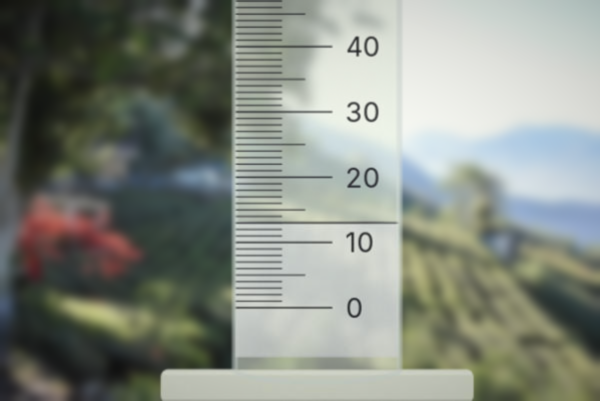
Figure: 13 mL
